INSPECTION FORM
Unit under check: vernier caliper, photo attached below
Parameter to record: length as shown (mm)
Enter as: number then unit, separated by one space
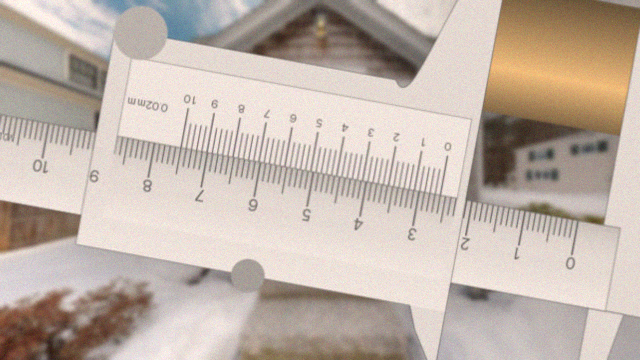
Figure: 26.0 mm
